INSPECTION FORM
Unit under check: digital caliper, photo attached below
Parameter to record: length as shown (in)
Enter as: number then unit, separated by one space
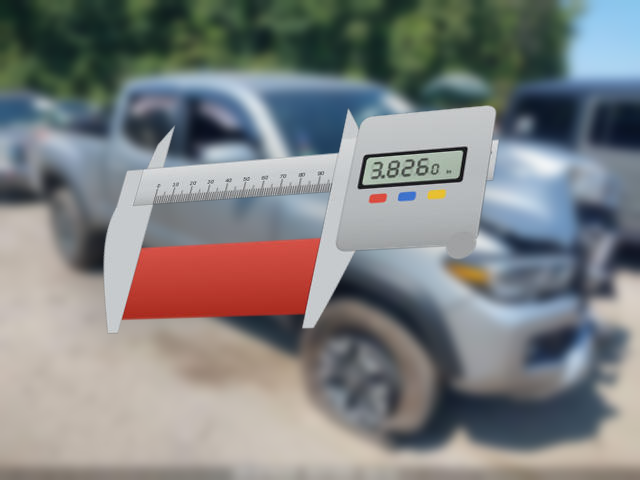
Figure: 3.8260 in
